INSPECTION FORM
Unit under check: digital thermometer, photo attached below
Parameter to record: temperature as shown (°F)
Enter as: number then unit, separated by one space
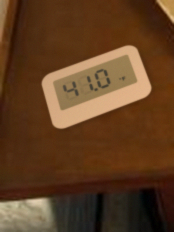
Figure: 41.0 °F
